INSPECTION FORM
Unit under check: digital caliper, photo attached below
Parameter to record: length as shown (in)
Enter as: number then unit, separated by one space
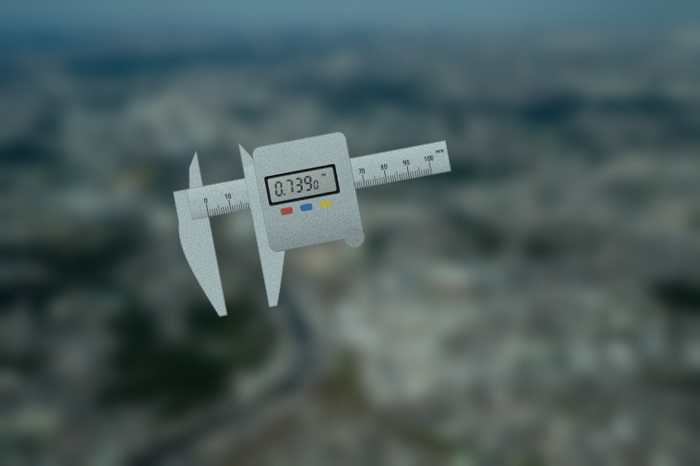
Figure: 0.7390 in
